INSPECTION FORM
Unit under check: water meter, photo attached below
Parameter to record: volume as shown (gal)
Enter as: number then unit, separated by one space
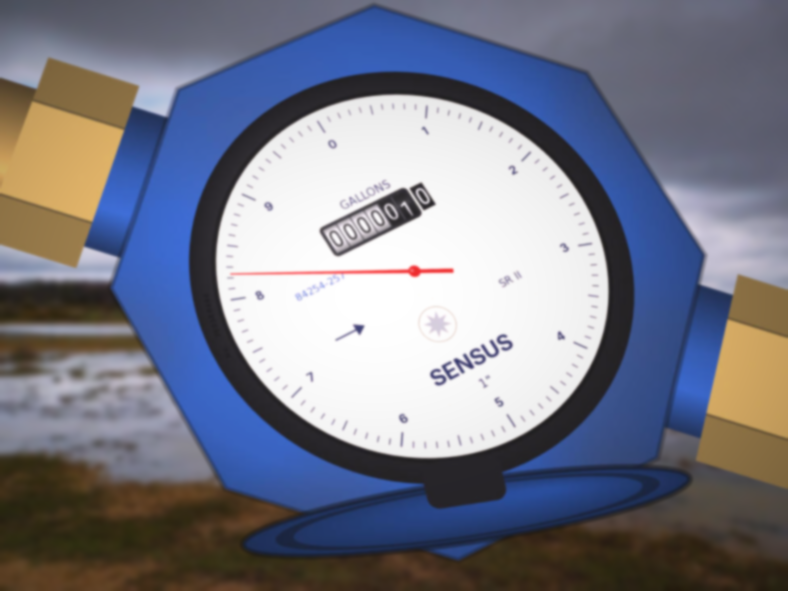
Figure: 8.2 gal
